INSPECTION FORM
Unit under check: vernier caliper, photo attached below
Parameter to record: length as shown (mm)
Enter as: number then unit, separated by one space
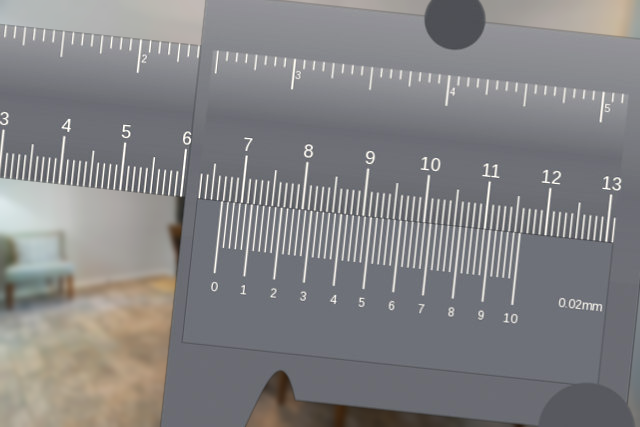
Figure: 66.8 mm
